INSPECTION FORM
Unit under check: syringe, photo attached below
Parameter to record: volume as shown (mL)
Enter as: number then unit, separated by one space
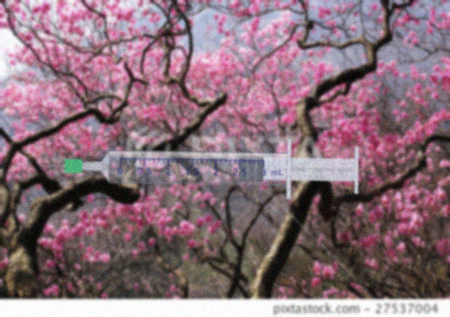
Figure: 2.5 mL
